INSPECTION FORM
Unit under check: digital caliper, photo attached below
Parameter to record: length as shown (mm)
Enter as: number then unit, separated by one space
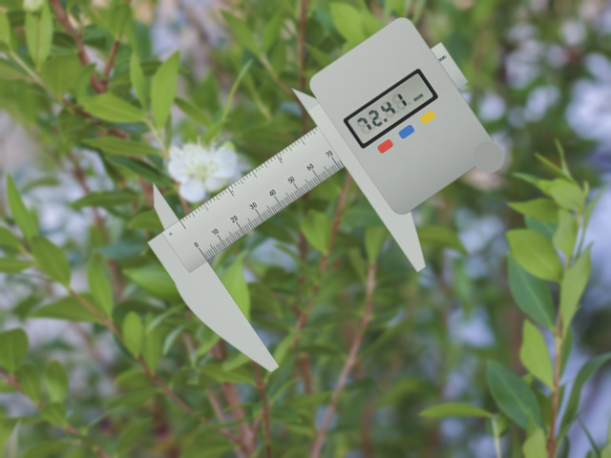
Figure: 72.41 mm
